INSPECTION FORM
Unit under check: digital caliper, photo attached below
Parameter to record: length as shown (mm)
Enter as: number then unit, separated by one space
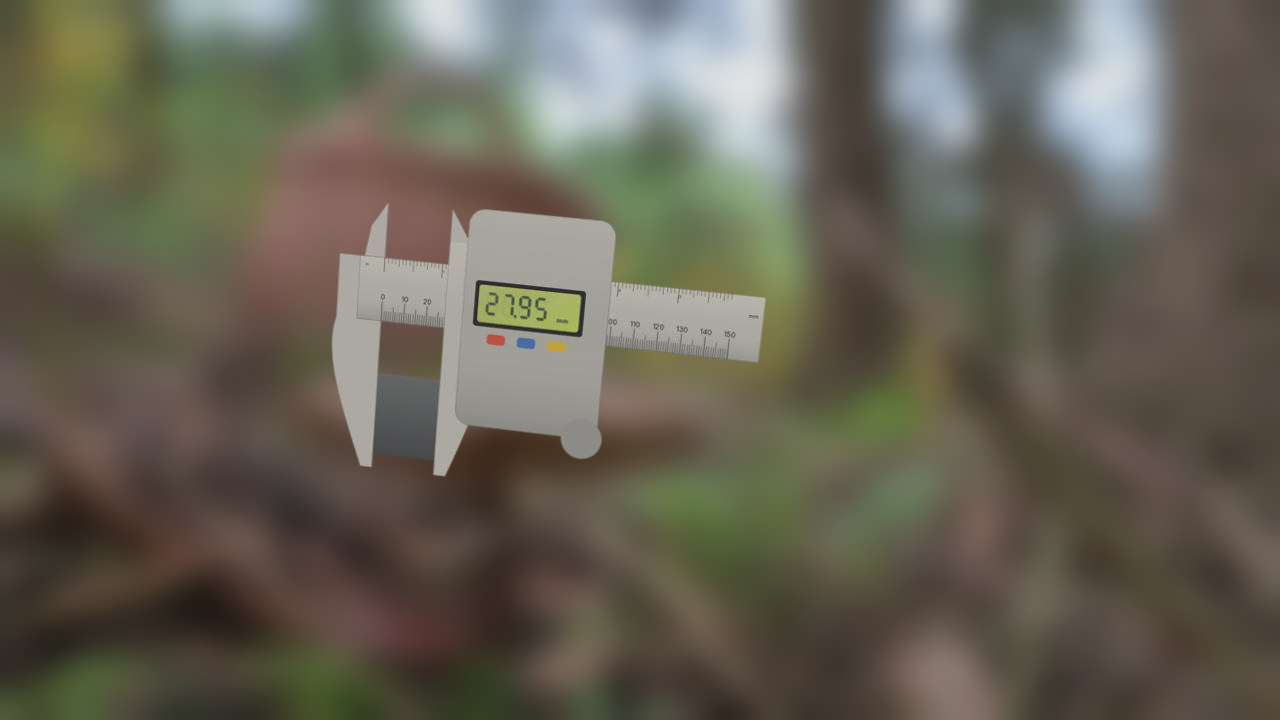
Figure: 27.95 mm
